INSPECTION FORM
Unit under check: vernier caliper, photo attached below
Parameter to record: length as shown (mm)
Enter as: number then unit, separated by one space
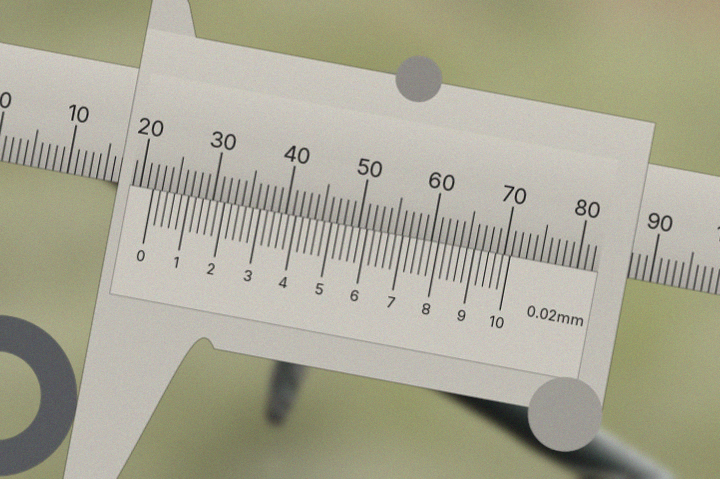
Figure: 21.8 mm
